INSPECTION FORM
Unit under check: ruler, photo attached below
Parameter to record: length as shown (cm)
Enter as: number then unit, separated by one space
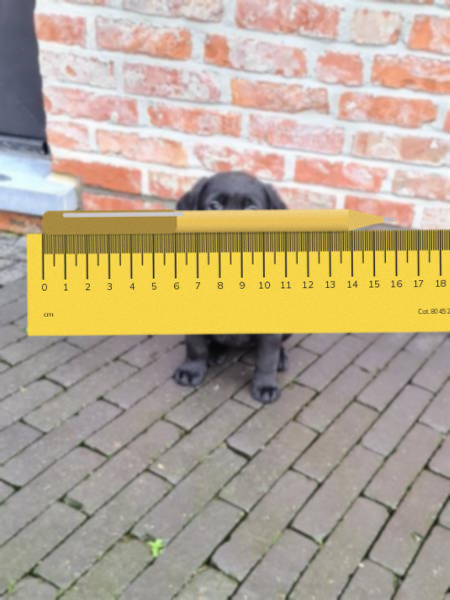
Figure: 16 cm
